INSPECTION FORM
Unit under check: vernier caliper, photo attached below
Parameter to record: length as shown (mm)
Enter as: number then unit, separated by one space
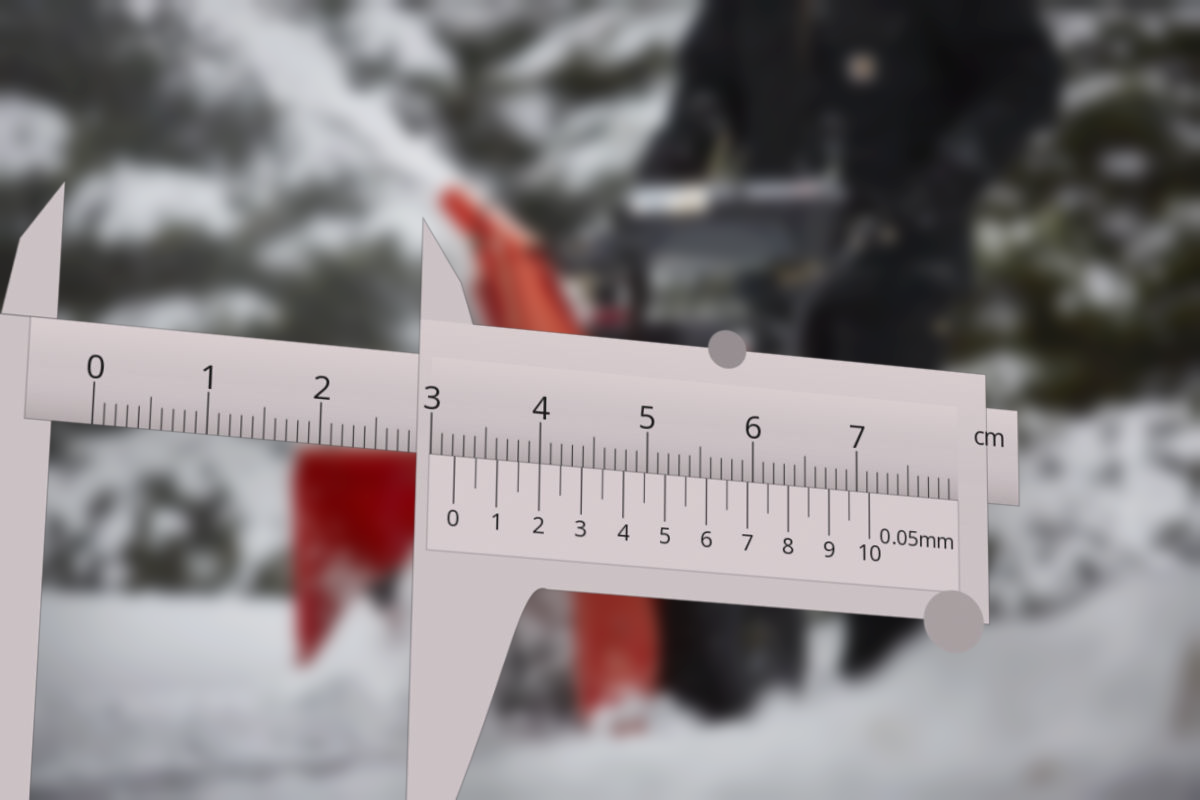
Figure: 32.2 mm
